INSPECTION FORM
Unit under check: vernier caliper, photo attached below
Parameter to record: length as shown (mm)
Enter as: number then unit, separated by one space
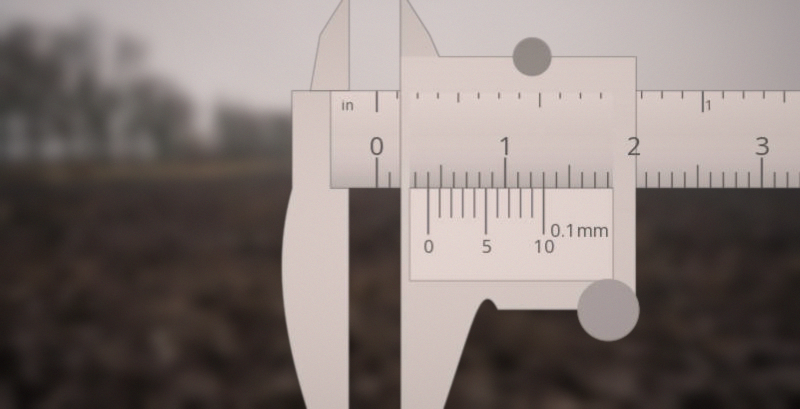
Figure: 4.0 mm
